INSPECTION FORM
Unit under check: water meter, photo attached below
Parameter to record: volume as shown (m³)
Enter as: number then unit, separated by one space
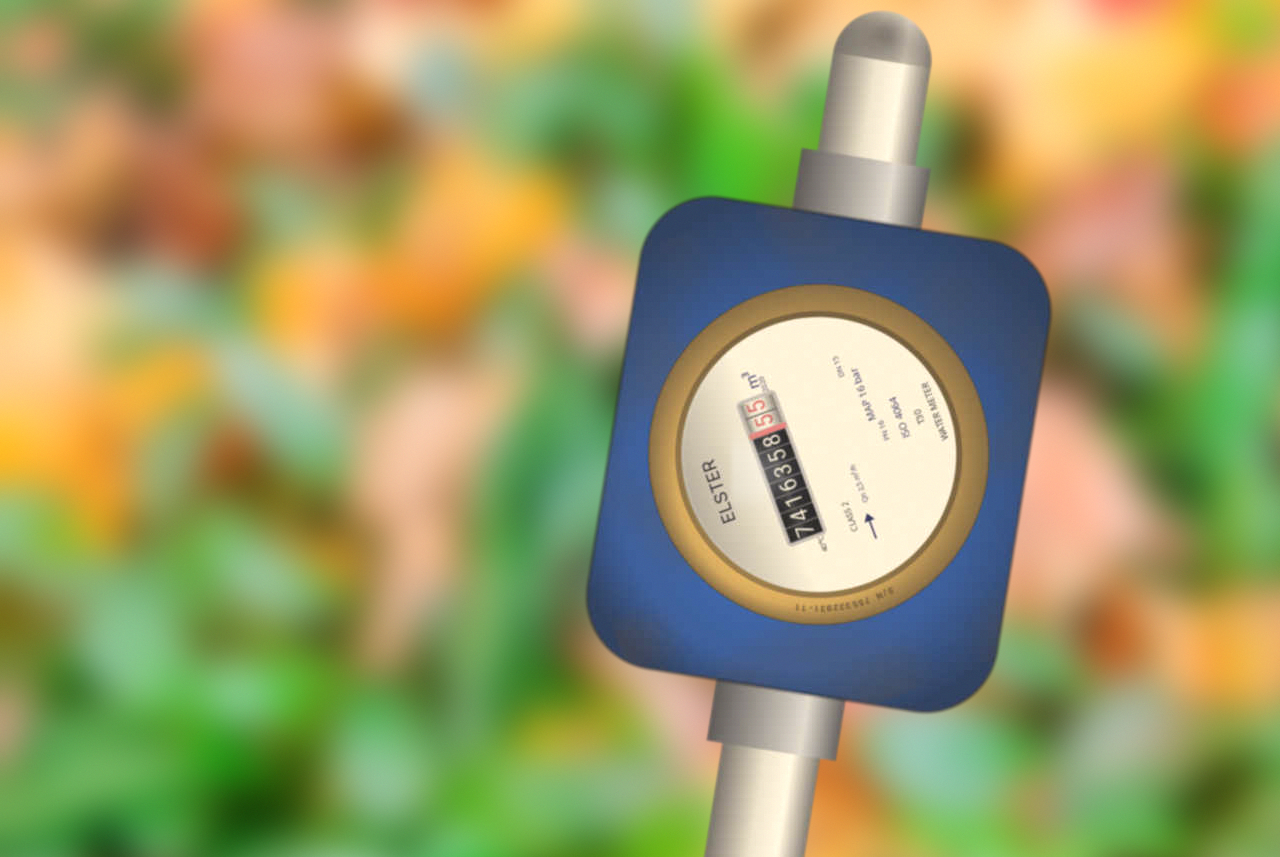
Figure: 7416358.55 m³
